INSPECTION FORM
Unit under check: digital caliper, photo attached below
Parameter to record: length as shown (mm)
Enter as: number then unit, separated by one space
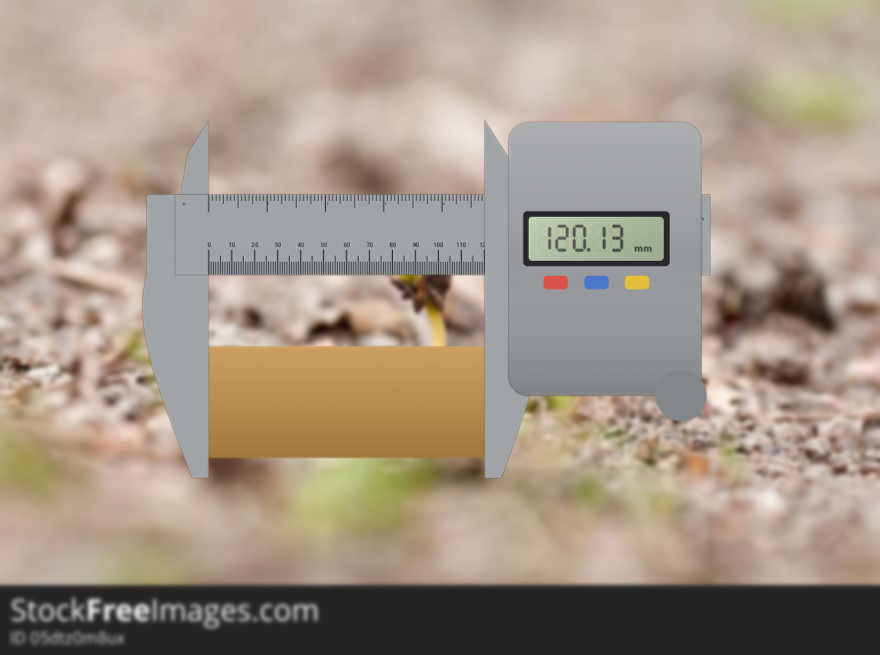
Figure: 120.13 mm
